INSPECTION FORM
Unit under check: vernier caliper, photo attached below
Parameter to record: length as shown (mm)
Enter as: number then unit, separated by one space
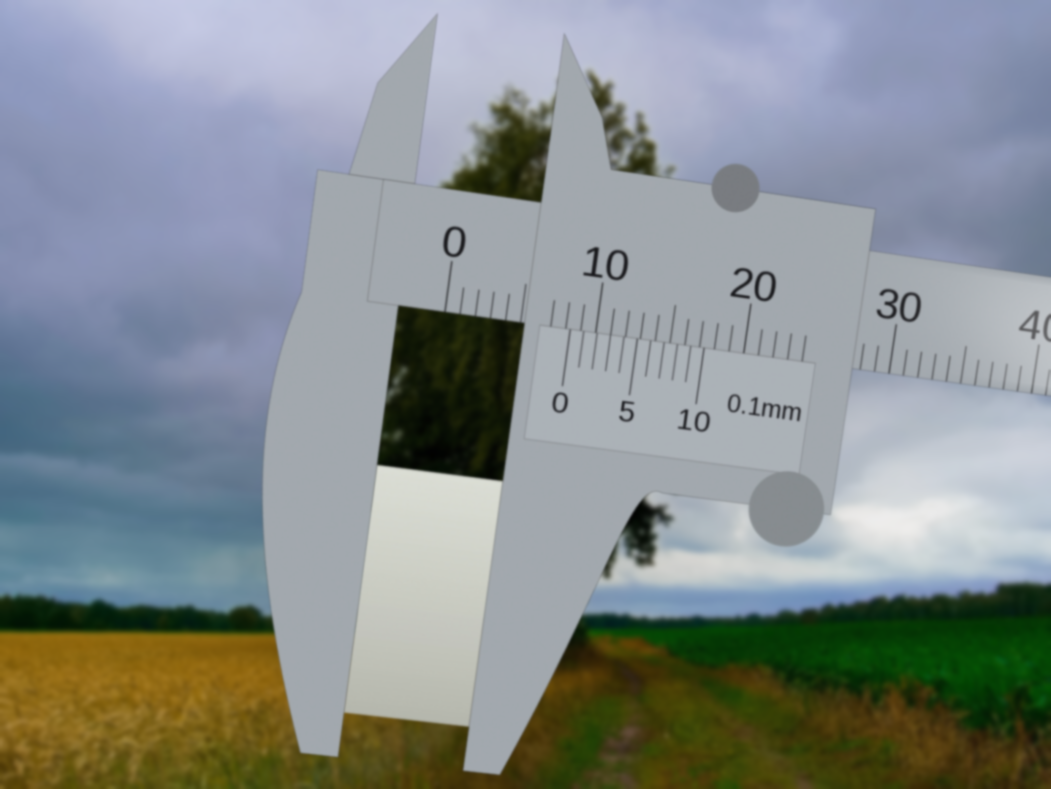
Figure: 8.3 mm
